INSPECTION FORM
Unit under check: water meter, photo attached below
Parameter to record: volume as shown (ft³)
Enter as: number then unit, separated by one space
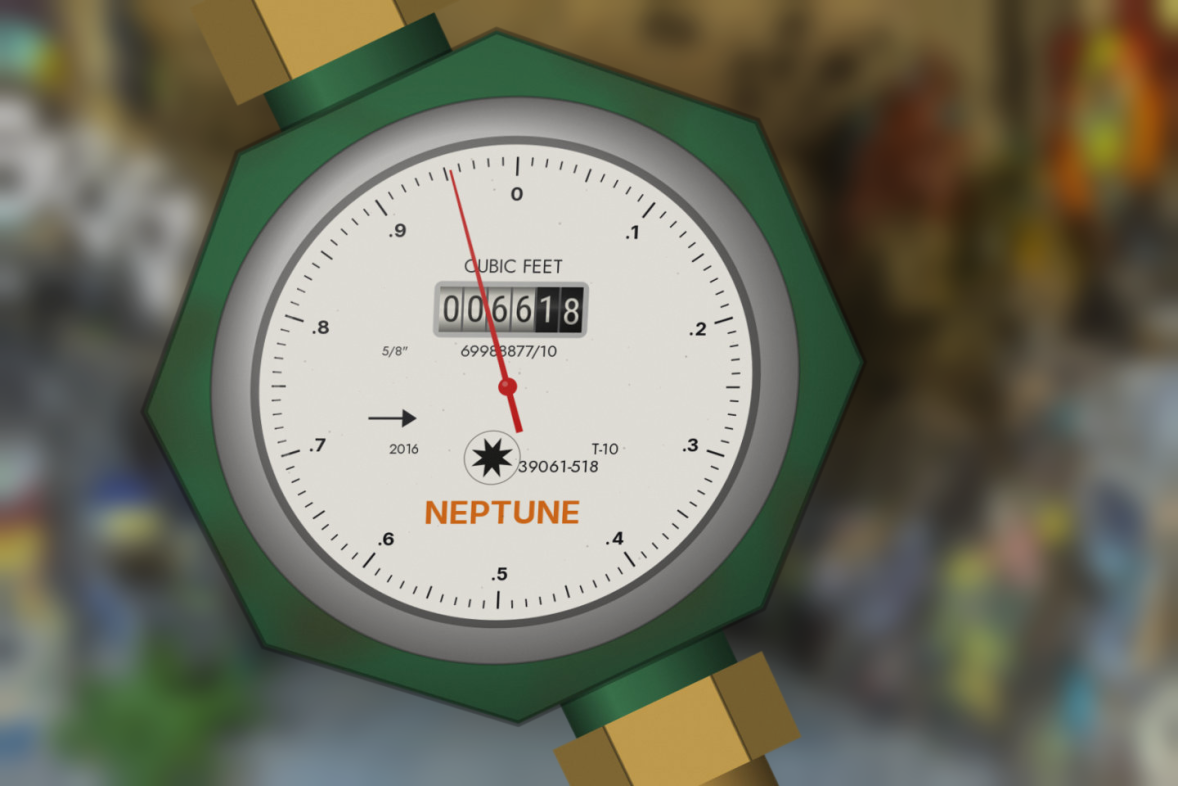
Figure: 6617.95 ft³
